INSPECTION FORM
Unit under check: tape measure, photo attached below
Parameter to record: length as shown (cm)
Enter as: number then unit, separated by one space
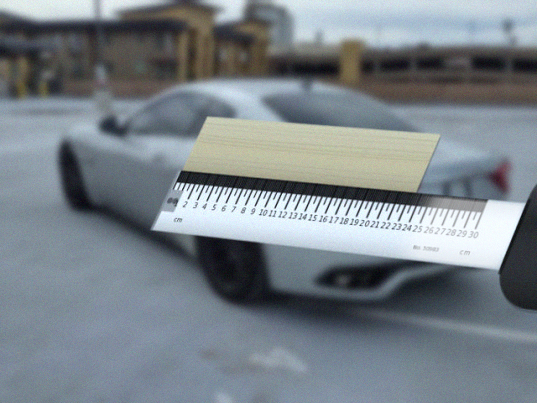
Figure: 23.5 cm
